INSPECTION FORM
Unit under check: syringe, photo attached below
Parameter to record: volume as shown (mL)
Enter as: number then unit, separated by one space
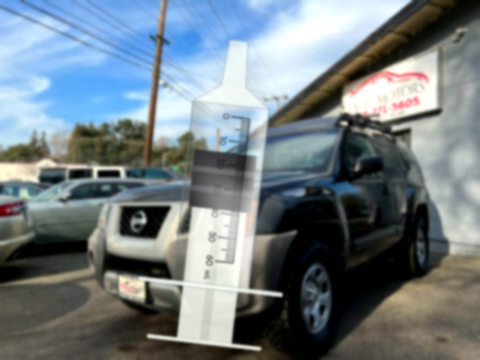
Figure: 15 mL
